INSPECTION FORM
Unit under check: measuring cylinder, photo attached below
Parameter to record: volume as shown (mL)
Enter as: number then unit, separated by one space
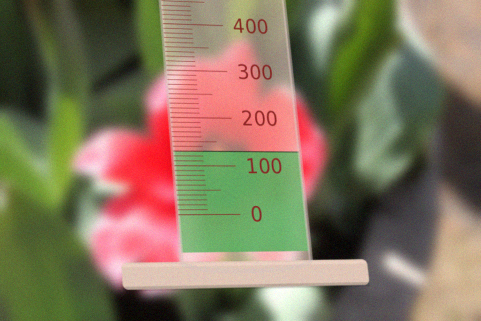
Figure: 130 mL
